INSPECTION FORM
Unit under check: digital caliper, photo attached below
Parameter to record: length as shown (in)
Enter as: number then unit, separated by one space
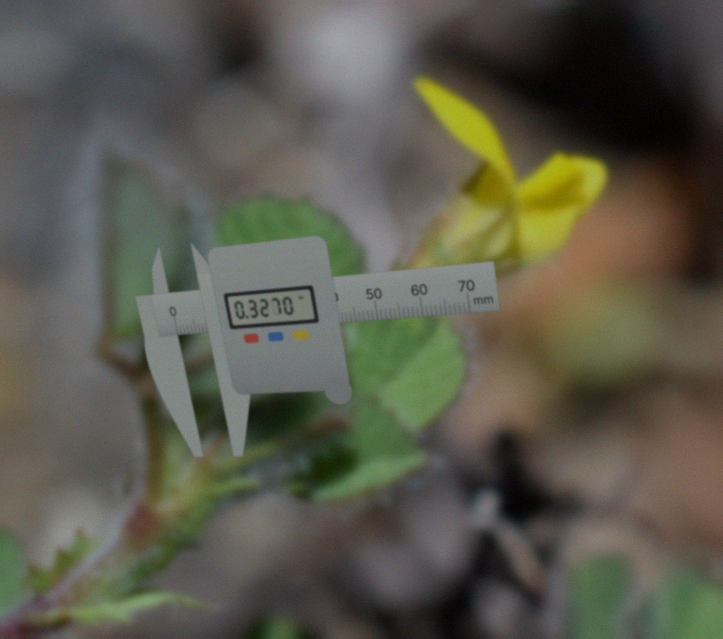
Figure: 0.3270 in
